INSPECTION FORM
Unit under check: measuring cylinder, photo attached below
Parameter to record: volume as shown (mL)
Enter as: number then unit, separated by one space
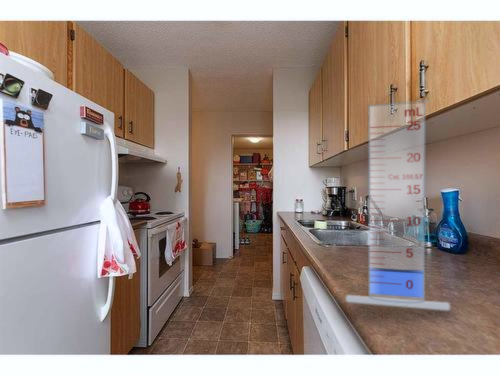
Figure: 2 mL
